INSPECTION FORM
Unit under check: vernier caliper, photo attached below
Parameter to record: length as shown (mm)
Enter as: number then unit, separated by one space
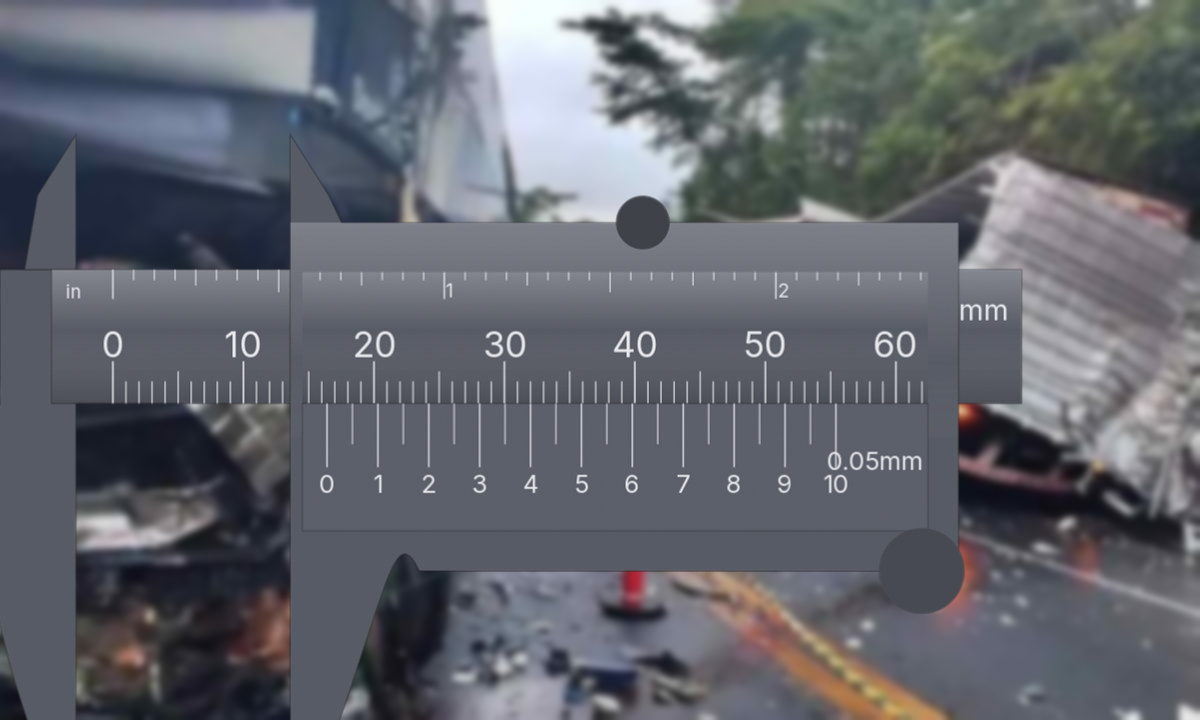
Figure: 16.4 mm
